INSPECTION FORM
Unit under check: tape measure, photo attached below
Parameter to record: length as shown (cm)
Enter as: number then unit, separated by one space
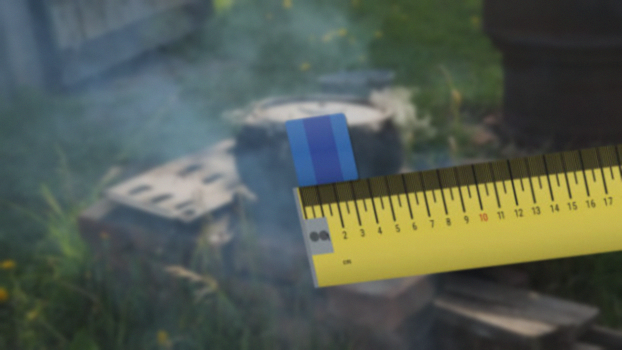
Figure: 3.5 cm
